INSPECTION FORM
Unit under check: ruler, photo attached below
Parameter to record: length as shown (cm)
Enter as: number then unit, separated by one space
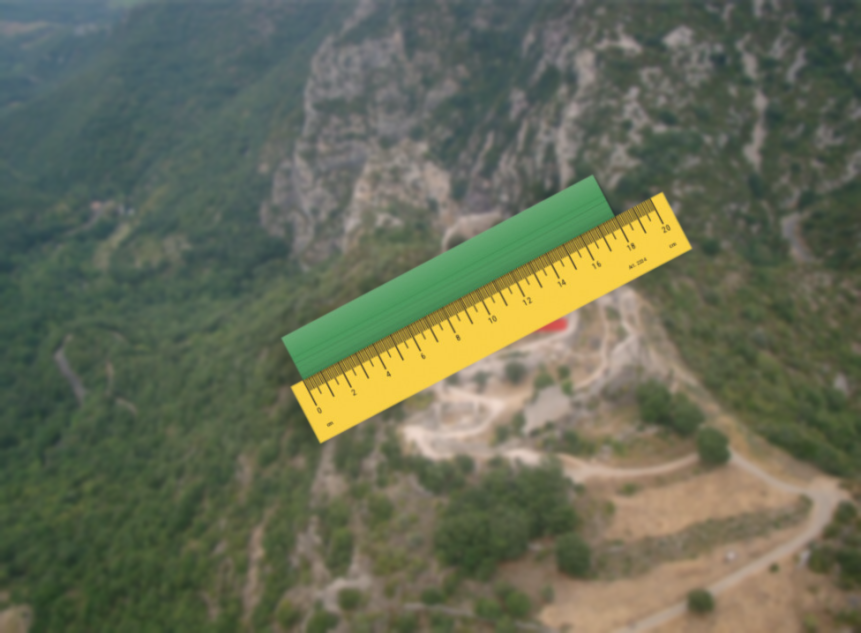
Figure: 18 cm
